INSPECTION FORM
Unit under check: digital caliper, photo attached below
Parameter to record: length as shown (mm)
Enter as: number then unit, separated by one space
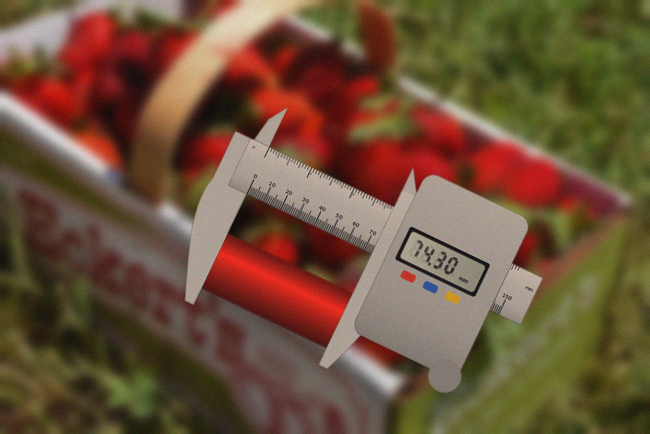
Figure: 74.30 mm
